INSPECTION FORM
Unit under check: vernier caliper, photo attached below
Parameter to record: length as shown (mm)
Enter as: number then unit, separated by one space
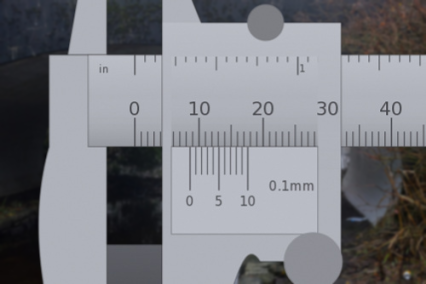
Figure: 8.6 mm
